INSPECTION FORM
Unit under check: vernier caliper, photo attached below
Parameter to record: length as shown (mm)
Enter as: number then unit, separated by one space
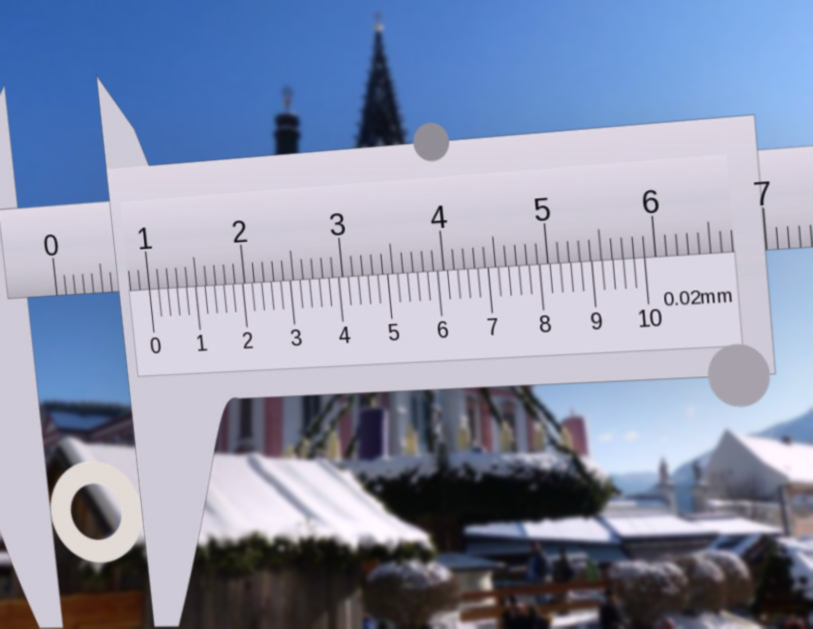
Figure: 10.0 mm
